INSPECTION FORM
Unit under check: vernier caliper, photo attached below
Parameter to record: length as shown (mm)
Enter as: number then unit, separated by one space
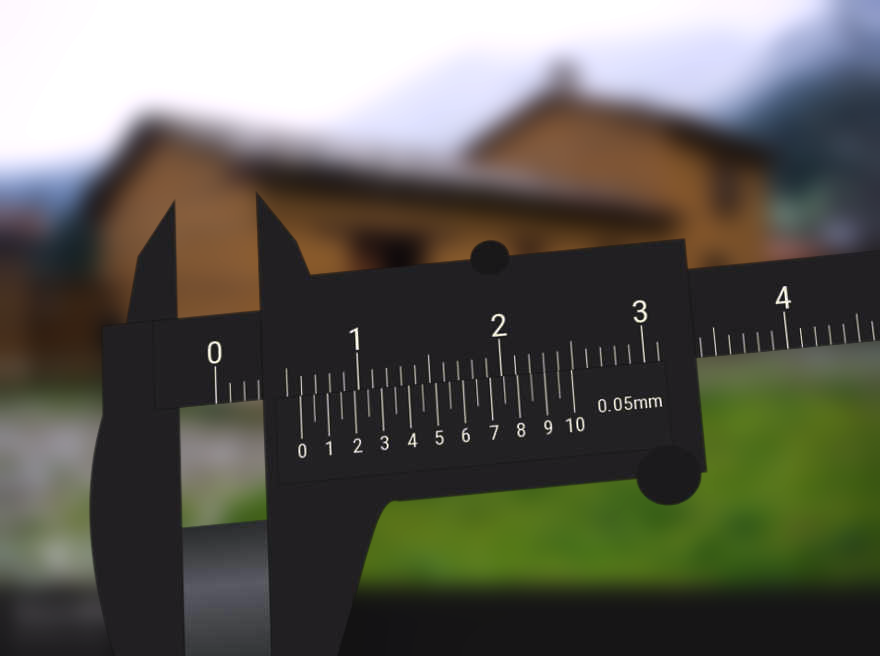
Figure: 5.9 mm
